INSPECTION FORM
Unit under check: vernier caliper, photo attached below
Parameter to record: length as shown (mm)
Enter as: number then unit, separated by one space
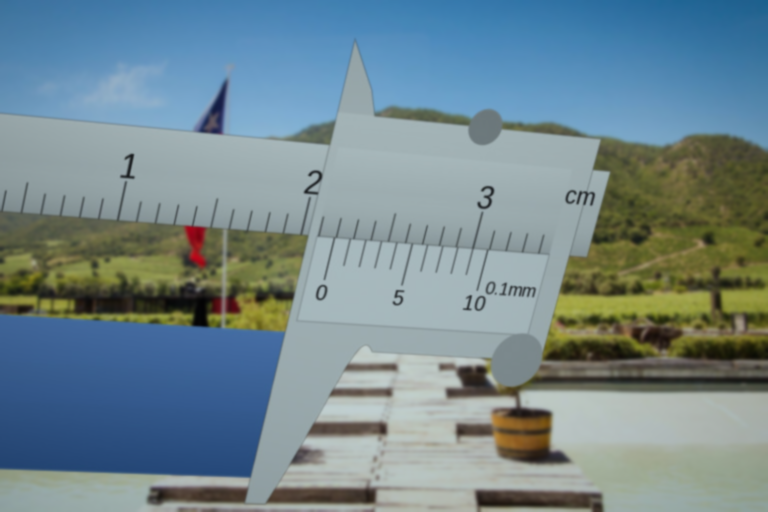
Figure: 21.9 mm
